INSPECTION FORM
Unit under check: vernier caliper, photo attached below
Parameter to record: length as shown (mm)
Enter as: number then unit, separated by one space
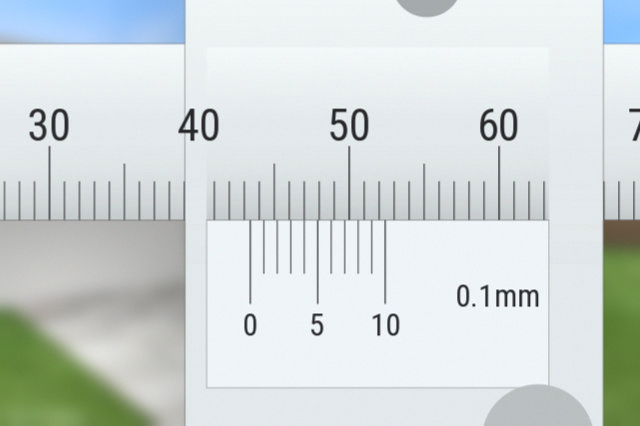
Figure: 43.4 mm
